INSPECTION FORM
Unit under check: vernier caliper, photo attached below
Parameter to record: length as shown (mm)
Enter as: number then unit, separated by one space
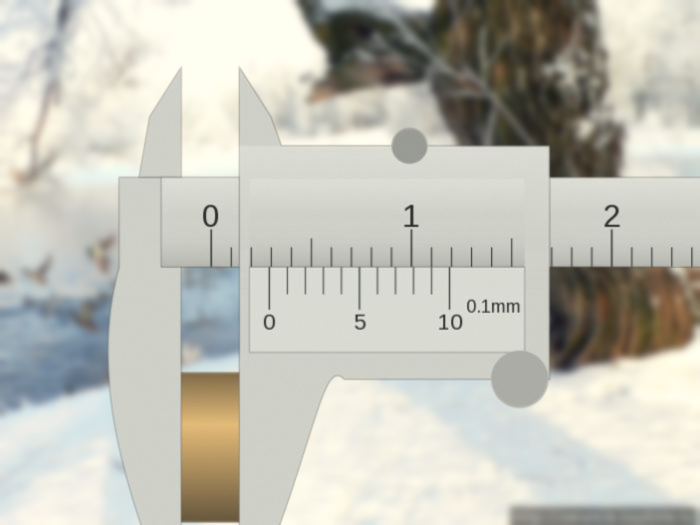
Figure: 2.9 mm
